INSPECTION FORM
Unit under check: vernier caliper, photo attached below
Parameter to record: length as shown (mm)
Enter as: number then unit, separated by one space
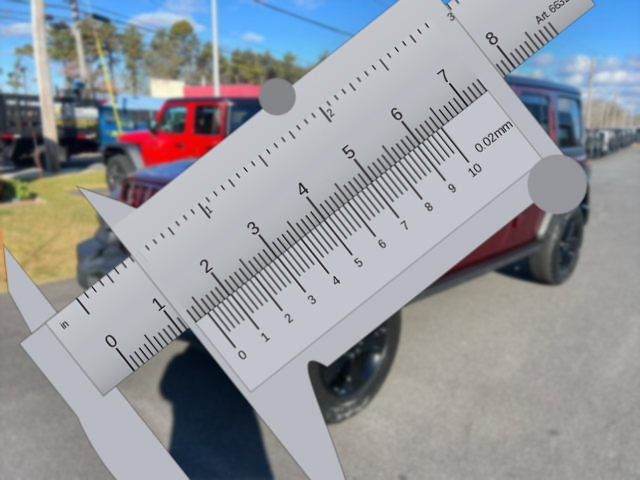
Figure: 15.4 mm
